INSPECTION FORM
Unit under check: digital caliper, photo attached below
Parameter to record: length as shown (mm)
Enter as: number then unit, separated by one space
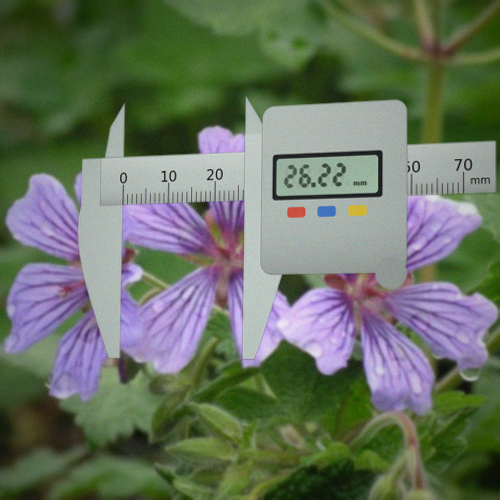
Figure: 26.22 mm
